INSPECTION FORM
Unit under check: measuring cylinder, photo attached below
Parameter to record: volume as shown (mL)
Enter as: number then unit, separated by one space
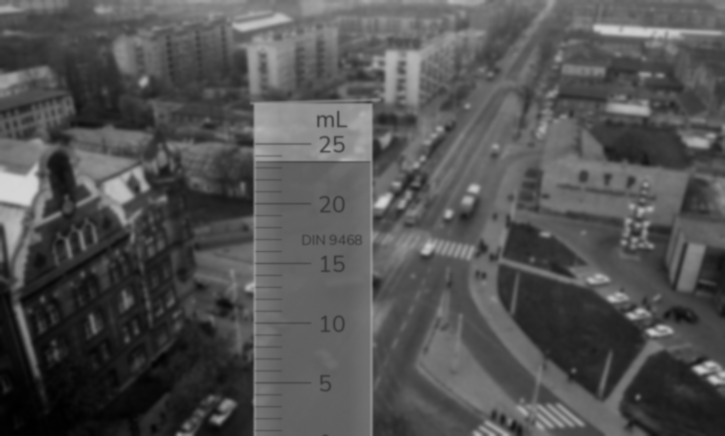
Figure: 23.5 mL
